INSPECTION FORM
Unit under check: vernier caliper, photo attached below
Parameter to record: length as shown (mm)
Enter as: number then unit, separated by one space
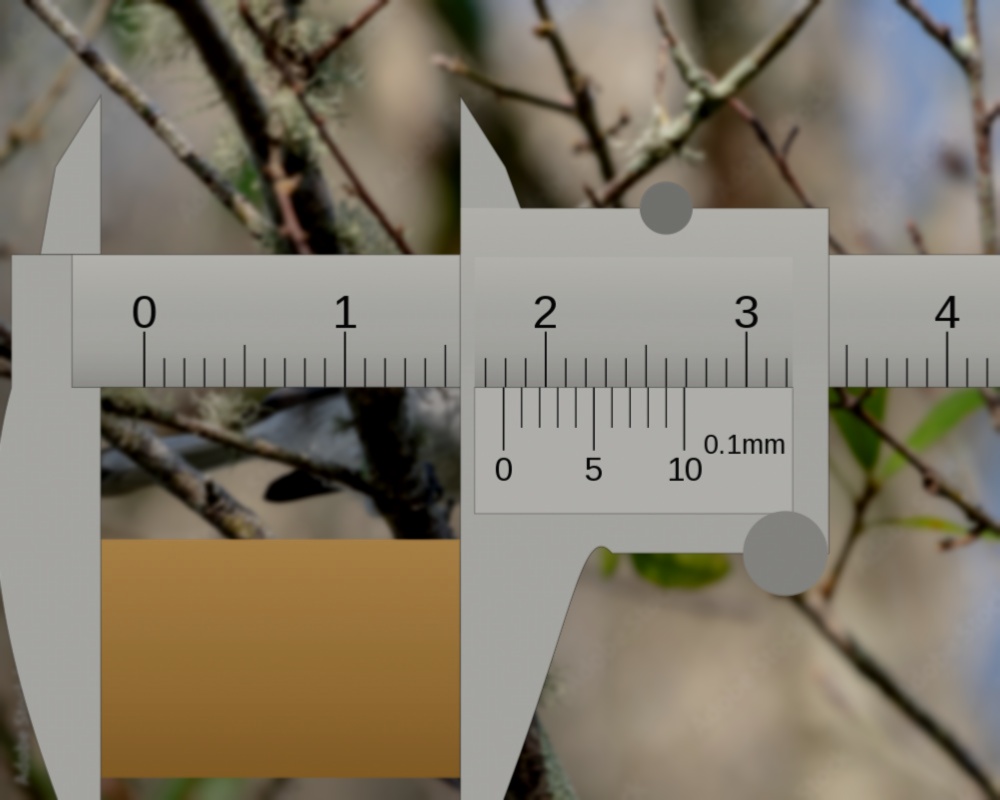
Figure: 17.9 mm
